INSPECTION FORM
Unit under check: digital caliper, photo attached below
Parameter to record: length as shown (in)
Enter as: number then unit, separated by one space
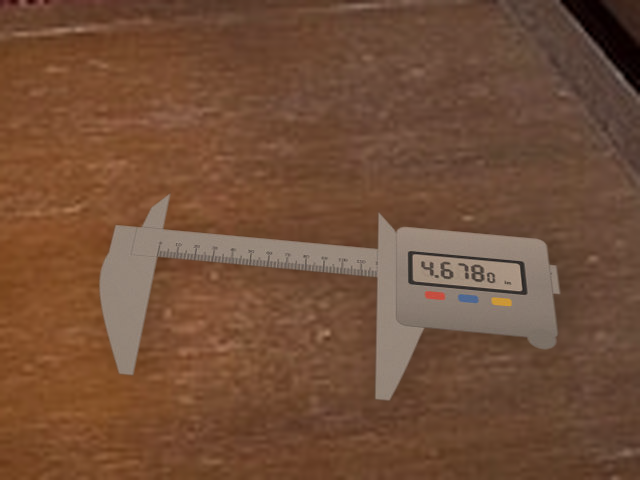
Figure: 4.6780 in
